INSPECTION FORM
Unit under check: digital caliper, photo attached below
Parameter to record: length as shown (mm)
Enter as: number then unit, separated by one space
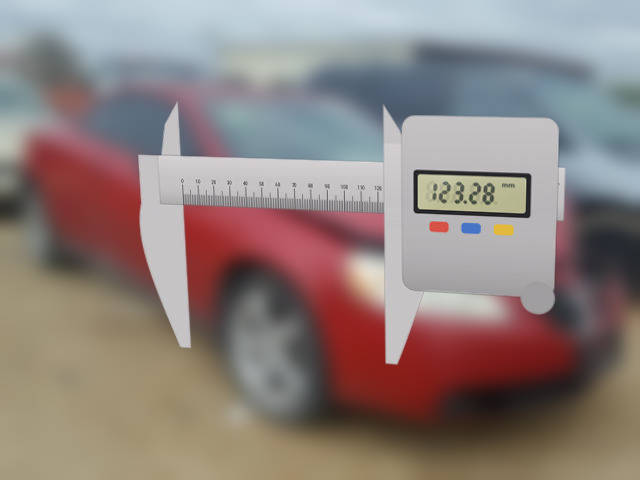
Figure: 123.28 mm
